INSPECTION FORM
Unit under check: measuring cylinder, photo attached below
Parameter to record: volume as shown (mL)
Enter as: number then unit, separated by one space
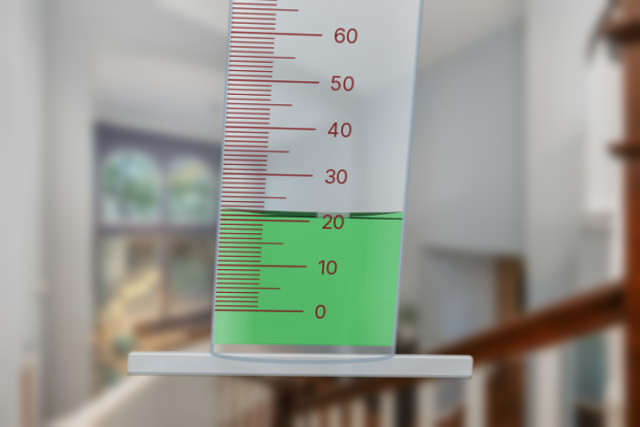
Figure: 21 mL
